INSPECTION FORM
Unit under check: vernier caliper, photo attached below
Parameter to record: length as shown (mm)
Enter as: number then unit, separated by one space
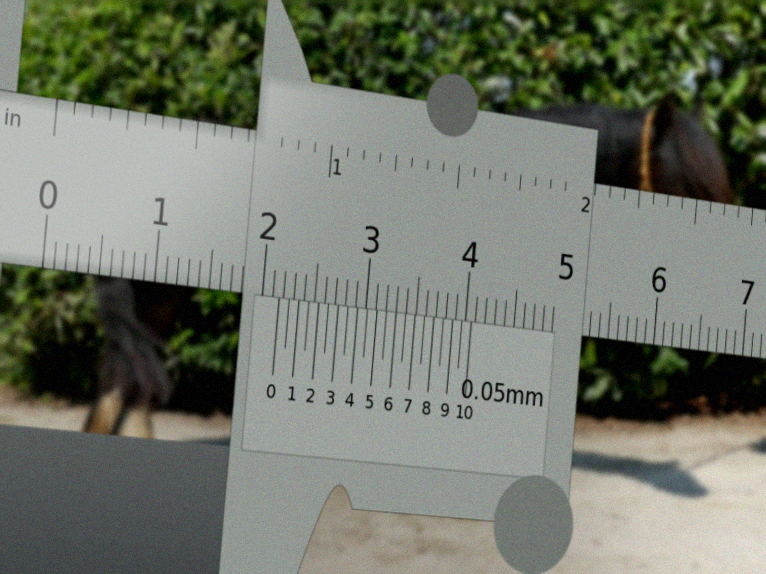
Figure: 21.6 mm
